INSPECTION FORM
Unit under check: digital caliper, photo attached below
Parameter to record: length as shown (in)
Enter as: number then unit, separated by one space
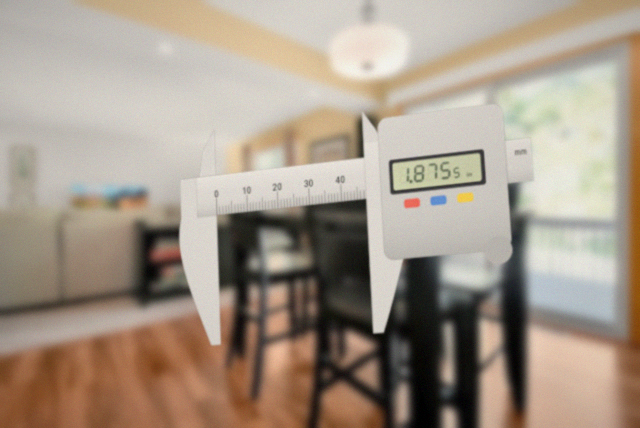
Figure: 1.8755 in
